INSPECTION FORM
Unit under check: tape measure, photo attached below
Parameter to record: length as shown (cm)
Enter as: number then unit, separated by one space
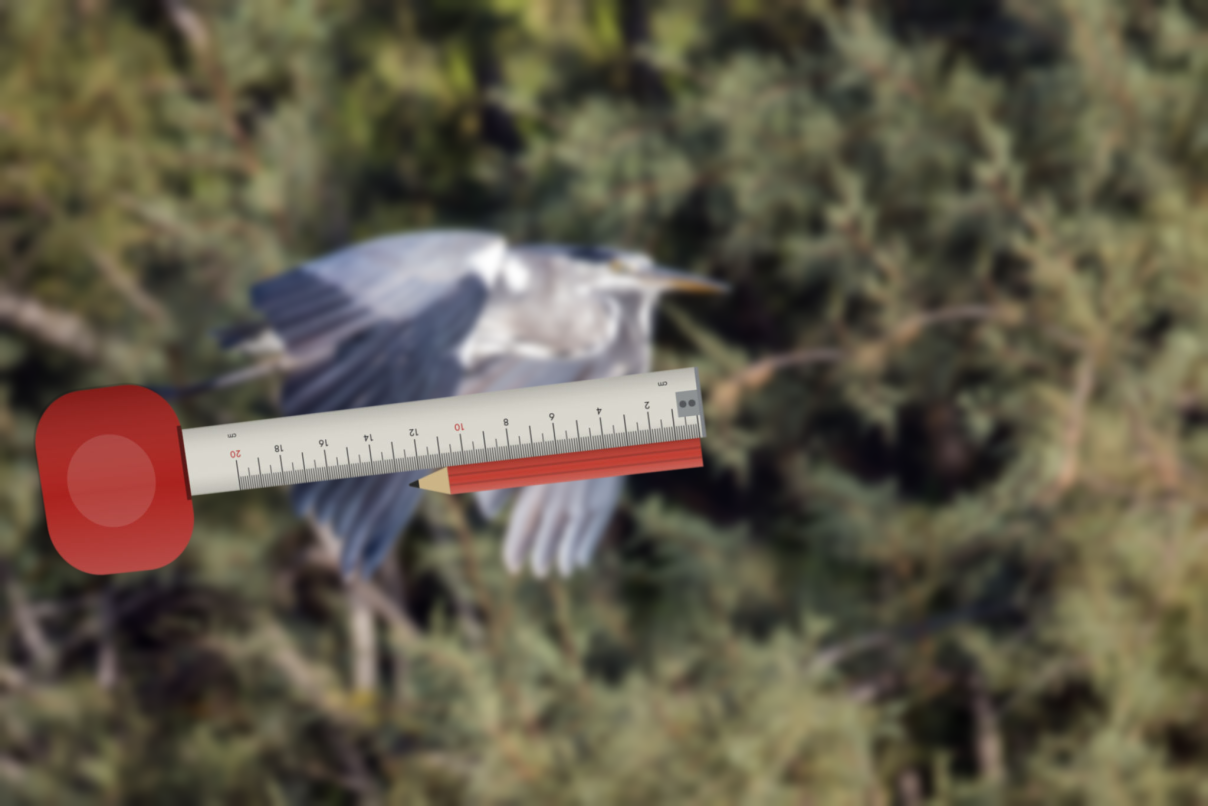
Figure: 12.5 cm
